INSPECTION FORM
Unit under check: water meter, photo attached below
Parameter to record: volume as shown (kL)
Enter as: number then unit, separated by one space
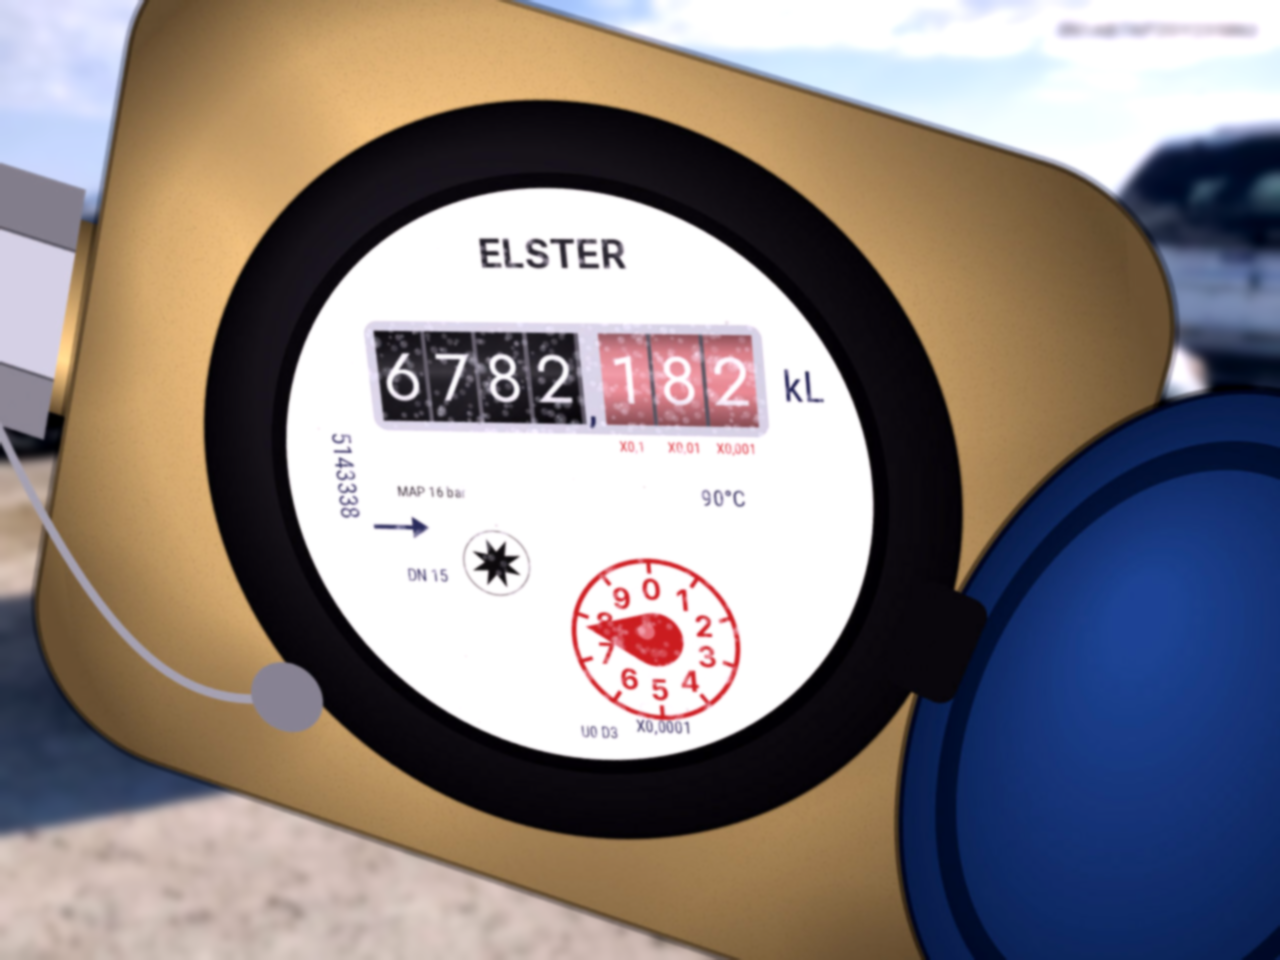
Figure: 6782.1827 kL
